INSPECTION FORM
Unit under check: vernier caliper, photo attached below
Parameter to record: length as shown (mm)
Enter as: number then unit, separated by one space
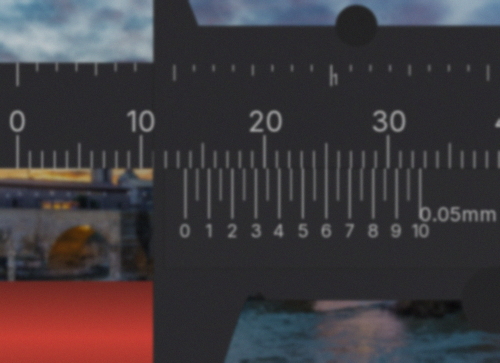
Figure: 13.6 mm
